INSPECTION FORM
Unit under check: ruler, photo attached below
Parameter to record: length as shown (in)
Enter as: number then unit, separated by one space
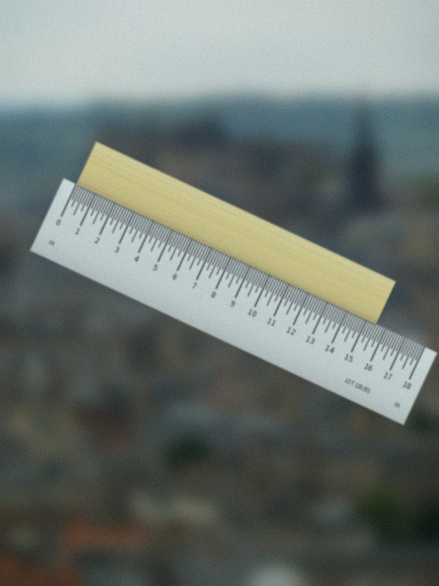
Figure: 15.5 in
